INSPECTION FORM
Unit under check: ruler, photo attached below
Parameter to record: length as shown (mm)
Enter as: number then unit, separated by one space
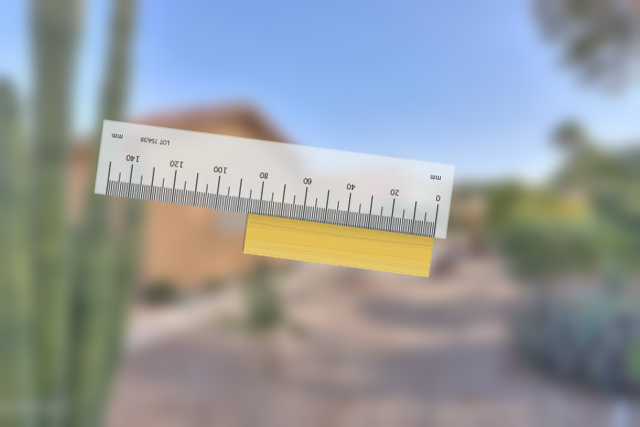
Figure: 85 mm
